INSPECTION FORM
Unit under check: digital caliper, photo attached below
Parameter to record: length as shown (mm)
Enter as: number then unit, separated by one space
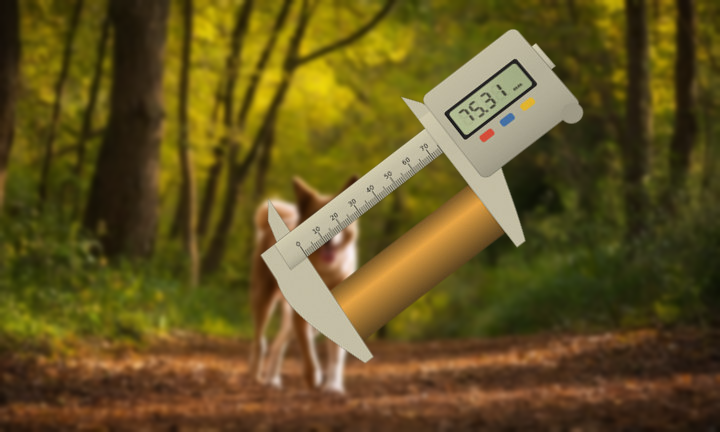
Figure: 75.31 mm
